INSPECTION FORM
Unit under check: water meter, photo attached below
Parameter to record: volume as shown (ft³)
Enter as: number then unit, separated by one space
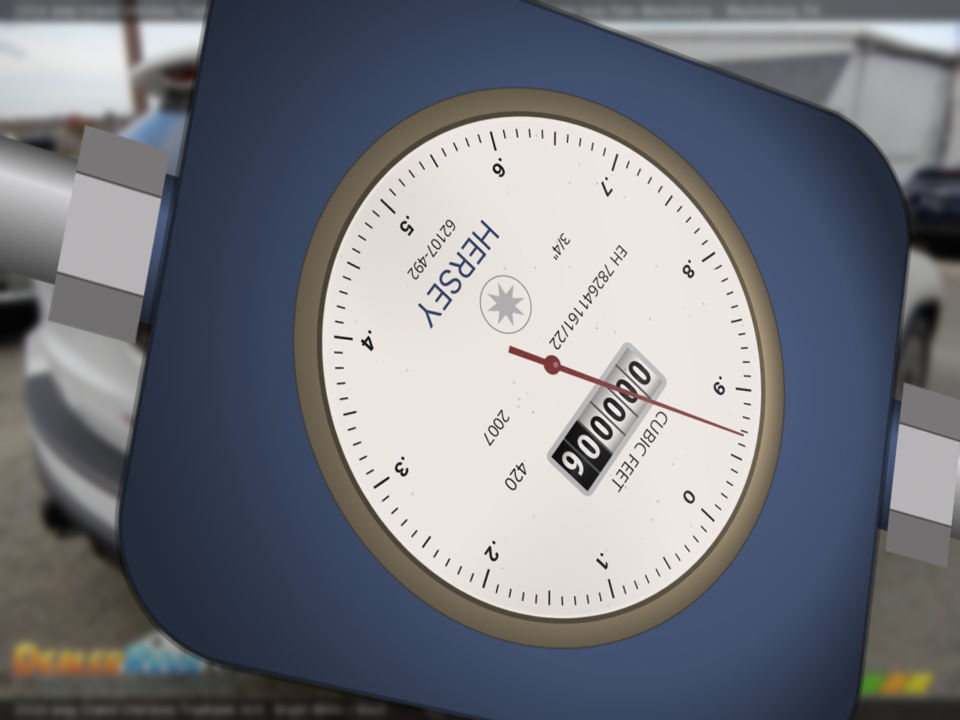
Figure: 5.93 ft³
